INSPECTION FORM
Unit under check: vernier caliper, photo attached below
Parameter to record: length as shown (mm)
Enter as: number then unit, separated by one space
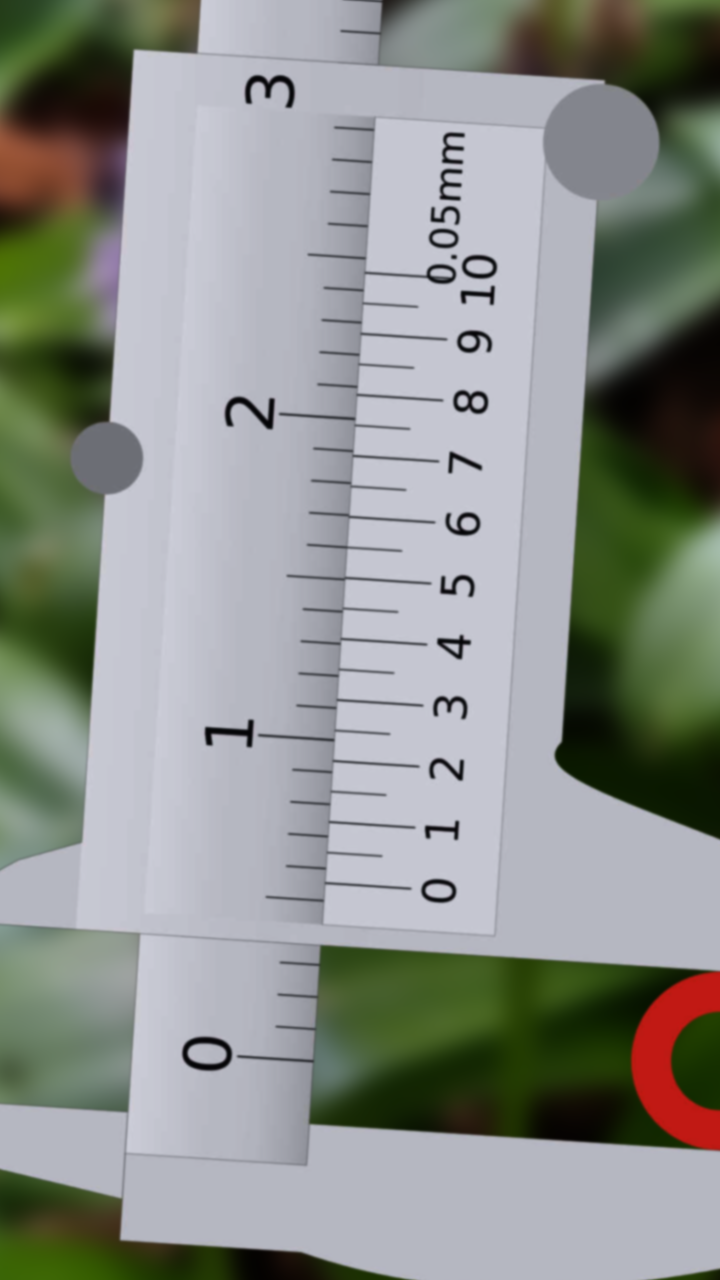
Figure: 5.55 mm
